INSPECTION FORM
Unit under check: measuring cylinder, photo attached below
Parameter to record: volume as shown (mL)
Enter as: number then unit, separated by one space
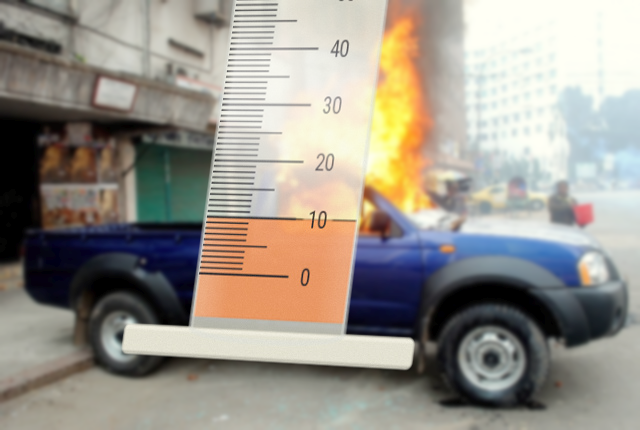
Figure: 10 mL
